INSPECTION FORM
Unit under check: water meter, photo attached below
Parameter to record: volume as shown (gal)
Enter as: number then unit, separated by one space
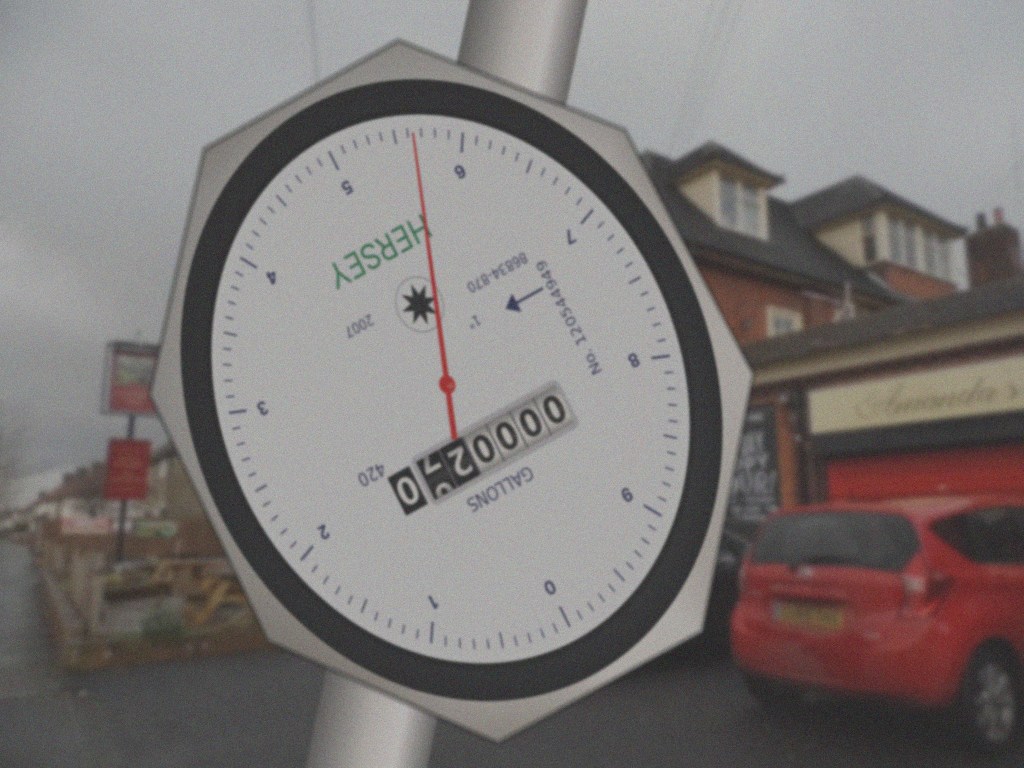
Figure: 265.6 gal
